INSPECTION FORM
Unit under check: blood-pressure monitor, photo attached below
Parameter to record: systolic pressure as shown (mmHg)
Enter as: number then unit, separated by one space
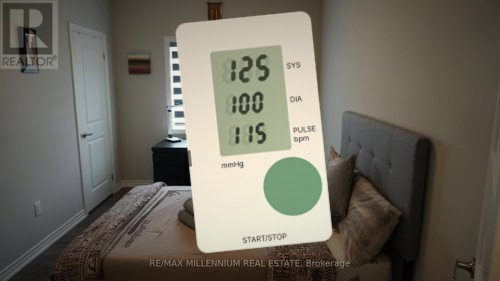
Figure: 125 mmHg
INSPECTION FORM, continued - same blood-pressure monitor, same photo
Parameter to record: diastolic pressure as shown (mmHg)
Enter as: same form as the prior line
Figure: 100 mmHg
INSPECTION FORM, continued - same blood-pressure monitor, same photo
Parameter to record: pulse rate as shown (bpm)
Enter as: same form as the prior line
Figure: 115 bpm
